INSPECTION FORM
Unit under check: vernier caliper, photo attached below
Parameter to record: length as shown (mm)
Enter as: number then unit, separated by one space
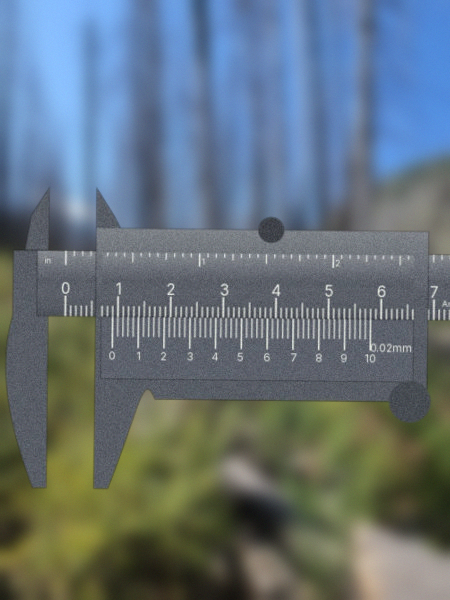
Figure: 9.0 mm
